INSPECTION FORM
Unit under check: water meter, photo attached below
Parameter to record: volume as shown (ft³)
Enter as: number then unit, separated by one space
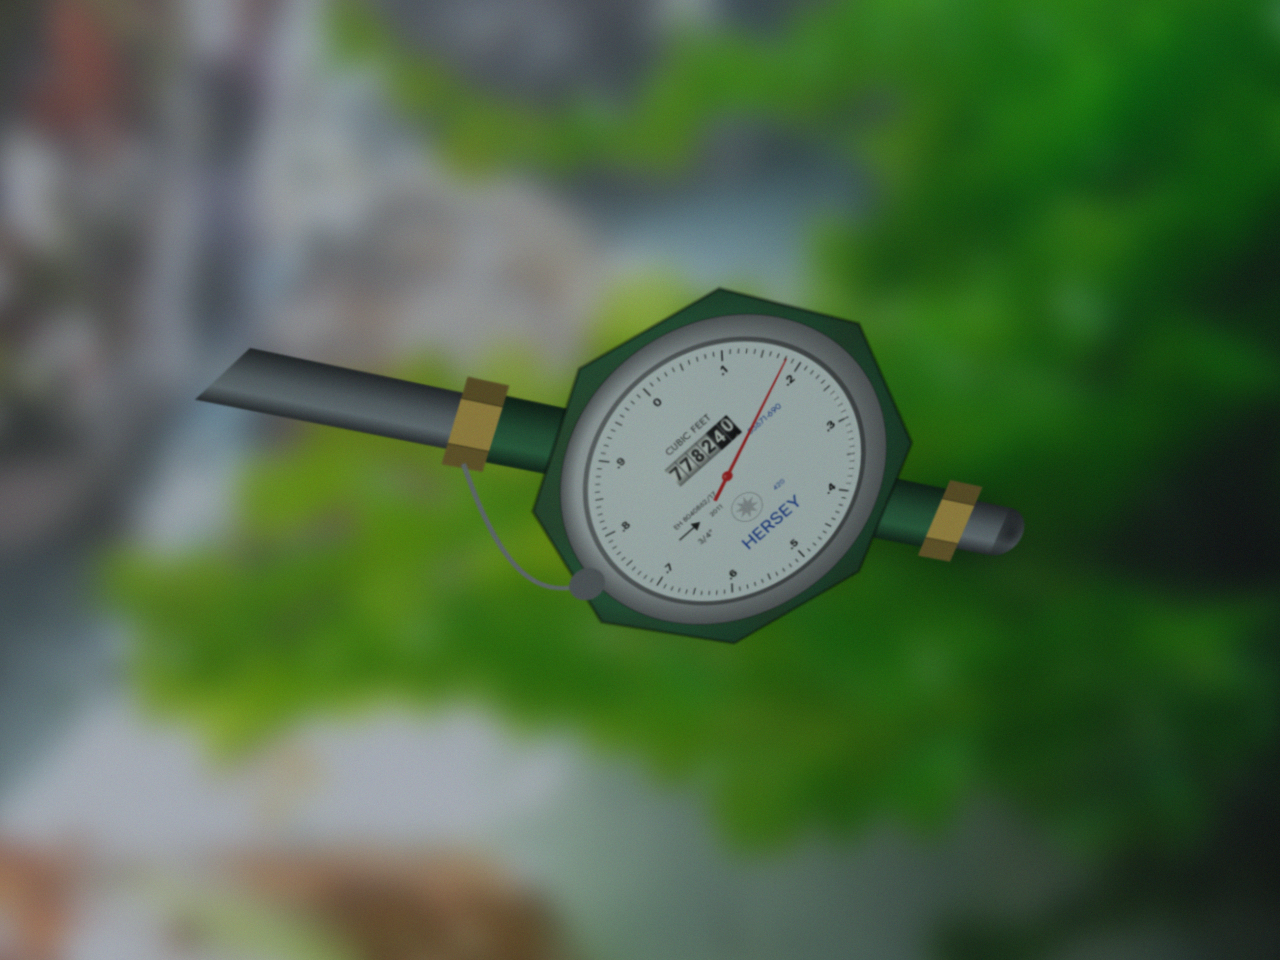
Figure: 778240.18 ft³
